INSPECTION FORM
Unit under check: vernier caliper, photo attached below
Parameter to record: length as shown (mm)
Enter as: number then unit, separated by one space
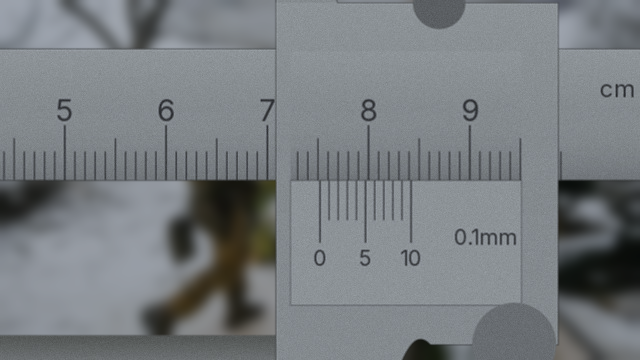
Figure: 75.2 mm
